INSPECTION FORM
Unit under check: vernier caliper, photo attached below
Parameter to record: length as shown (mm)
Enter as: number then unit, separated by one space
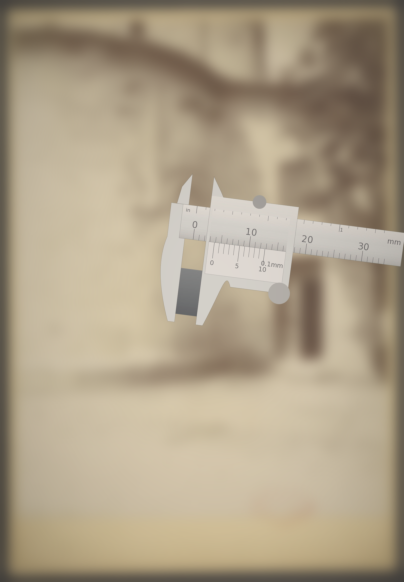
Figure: 3.8 mm
